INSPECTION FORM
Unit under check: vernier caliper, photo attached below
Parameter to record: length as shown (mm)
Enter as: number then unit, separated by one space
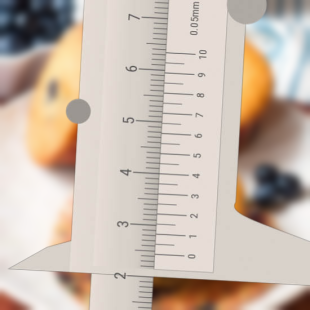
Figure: 24.4 mm
